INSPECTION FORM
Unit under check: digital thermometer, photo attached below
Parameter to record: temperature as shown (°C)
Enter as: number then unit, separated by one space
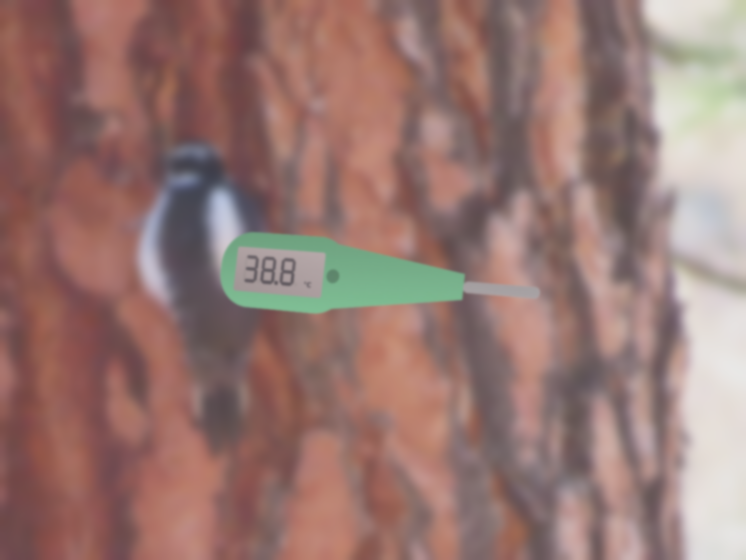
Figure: 38.8 °C
